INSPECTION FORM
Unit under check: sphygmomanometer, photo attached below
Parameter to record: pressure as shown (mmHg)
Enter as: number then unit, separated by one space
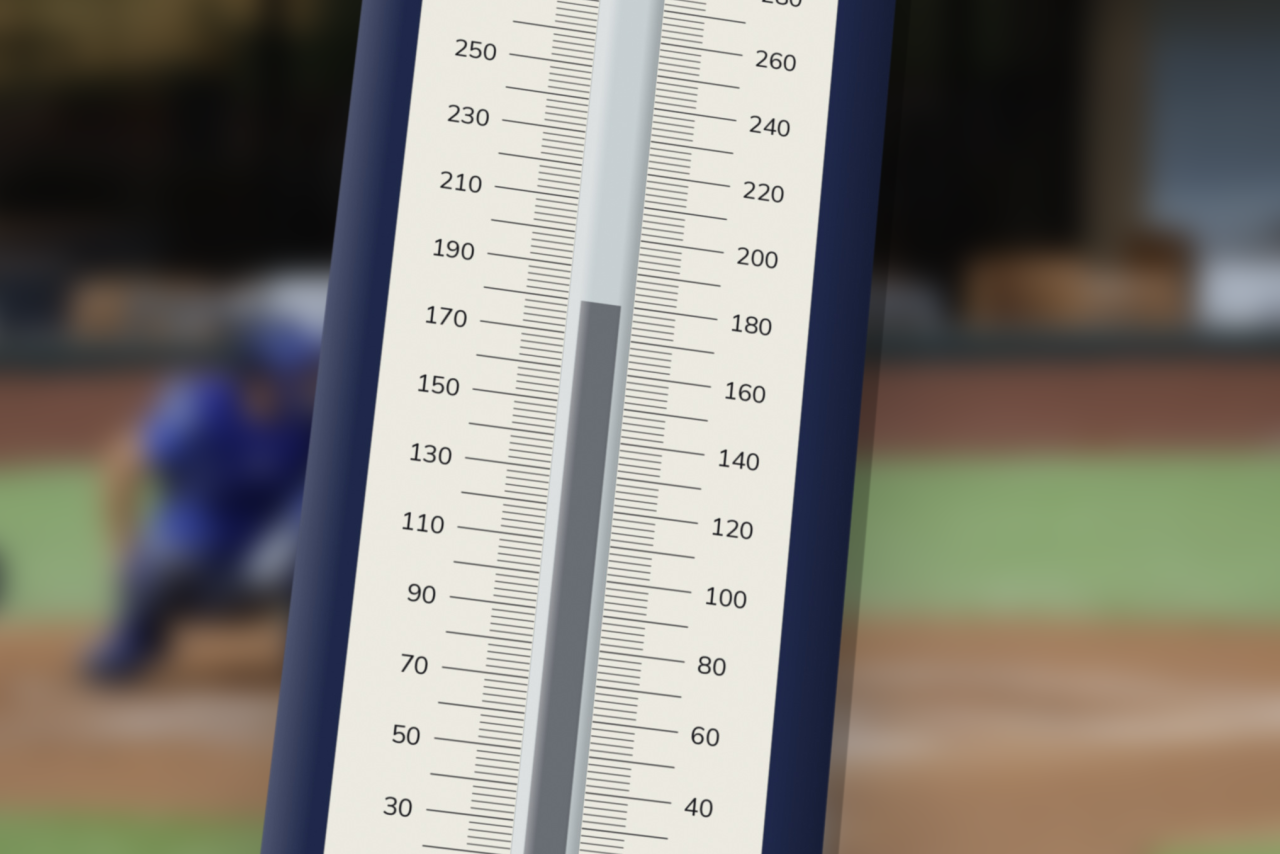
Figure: 180 mmHg
